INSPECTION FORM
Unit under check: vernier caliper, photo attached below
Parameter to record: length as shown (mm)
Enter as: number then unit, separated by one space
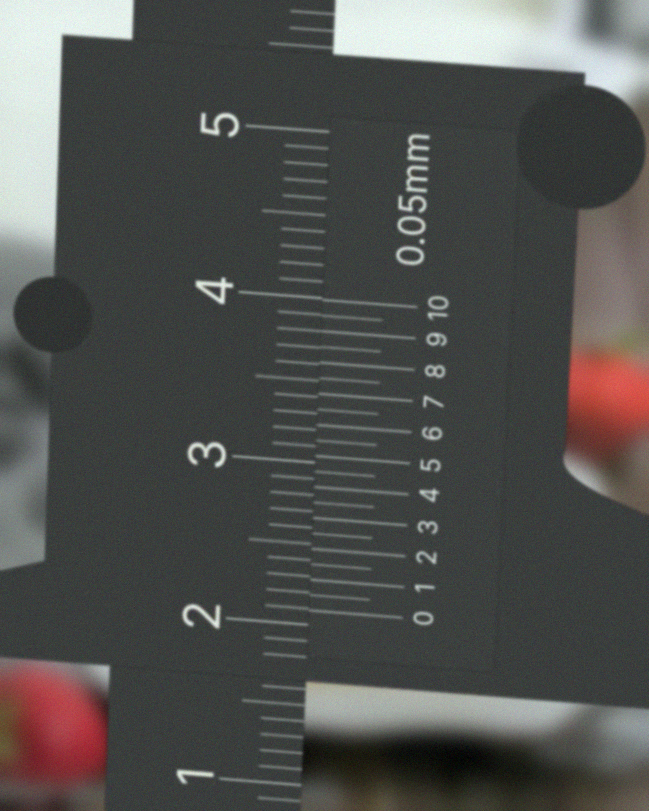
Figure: 20.9 mm
